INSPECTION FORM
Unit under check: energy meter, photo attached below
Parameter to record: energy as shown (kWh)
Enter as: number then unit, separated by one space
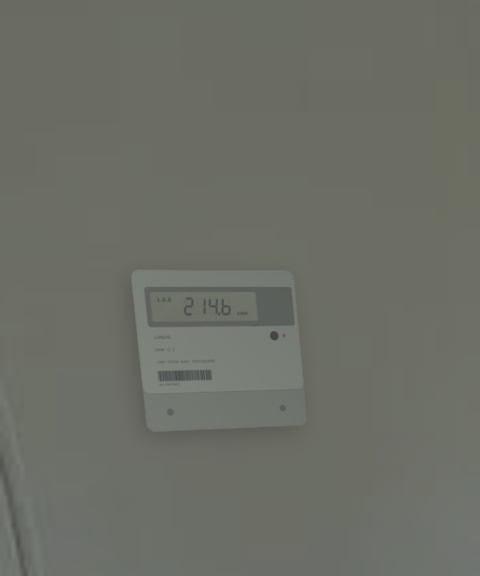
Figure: 214.6 kWh
